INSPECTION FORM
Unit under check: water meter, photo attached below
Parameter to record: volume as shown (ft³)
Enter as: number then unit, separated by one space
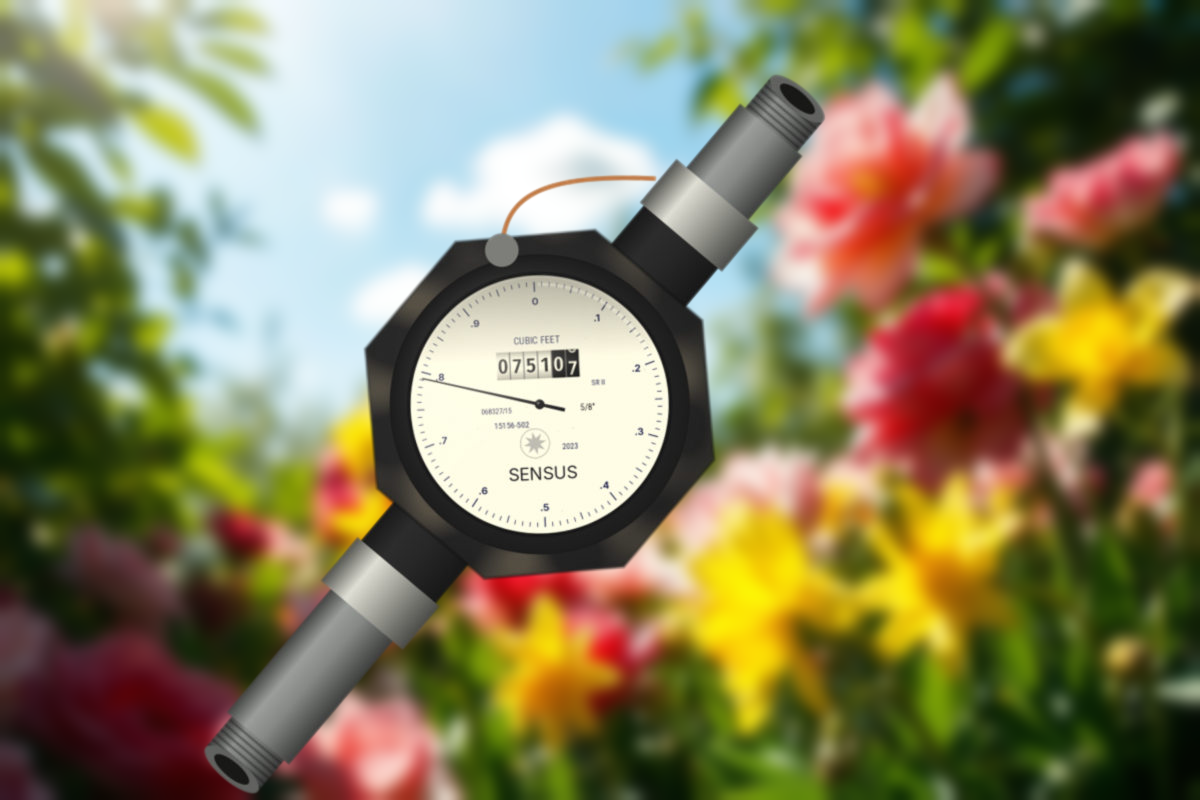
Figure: 75106.79 ft³
